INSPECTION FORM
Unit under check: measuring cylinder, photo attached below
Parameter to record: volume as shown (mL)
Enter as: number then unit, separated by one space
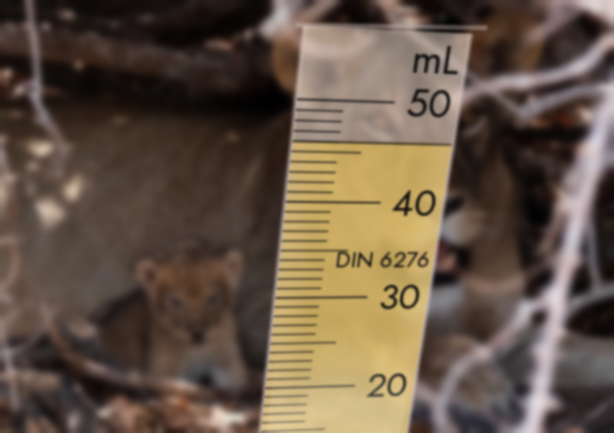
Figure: 46 mL
